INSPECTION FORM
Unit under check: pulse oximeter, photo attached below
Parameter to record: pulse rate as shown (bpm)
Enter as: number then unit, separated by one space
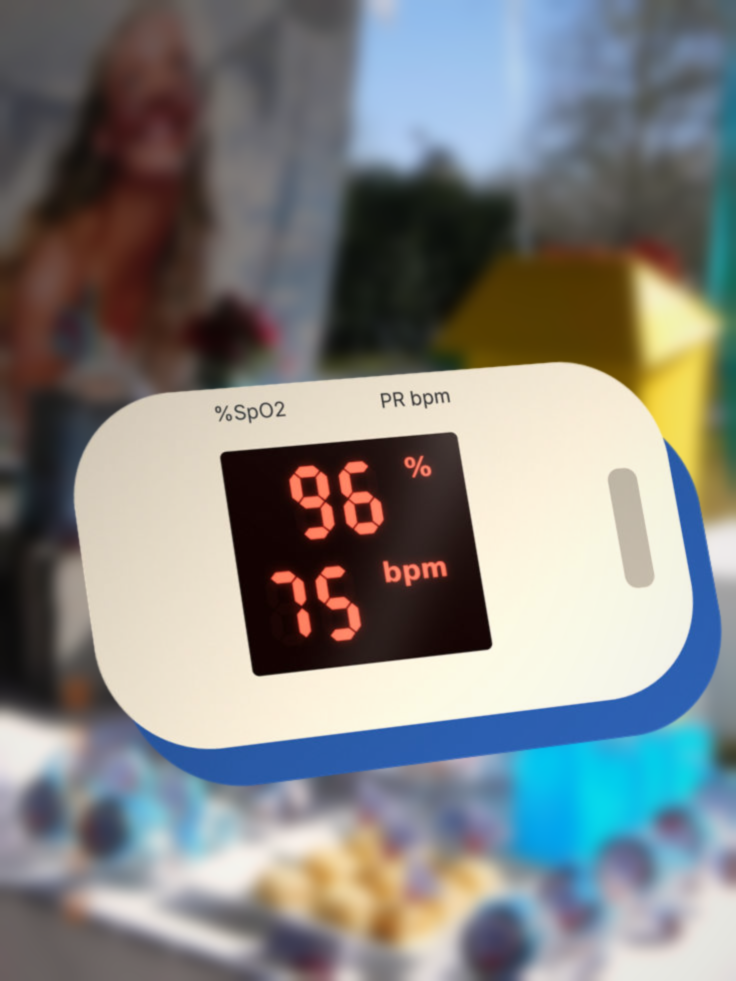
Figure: 75 bpm
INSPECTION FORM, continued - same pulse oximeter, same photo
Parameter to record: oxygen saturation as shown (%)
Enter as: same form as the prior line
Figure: 96 %
